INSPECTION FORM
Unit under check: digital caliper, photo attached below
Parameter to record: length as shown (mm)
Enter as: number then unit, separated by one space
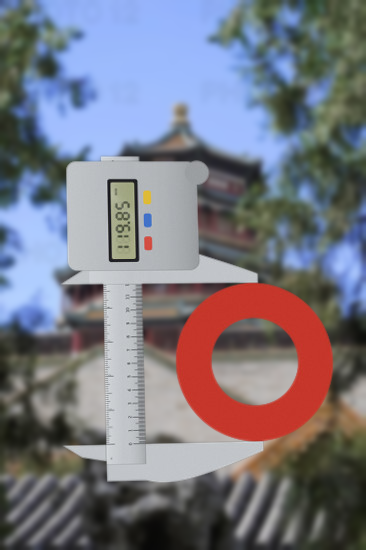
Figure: 119.85 mm
